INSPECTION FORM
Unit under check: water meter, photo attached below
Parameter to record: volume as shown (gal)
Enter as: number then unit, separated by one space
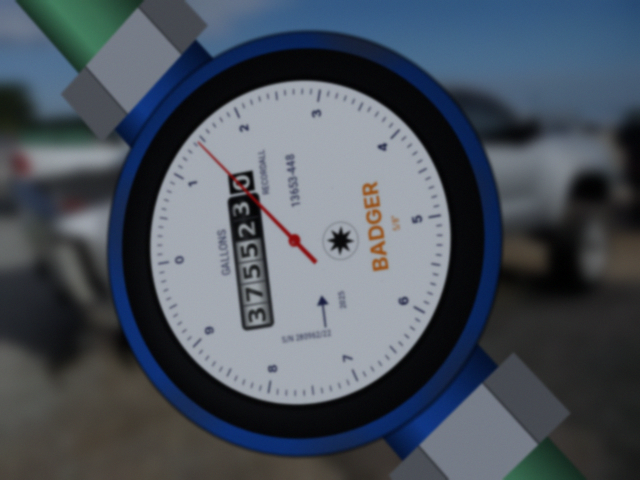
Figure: 3755231.4 gal
